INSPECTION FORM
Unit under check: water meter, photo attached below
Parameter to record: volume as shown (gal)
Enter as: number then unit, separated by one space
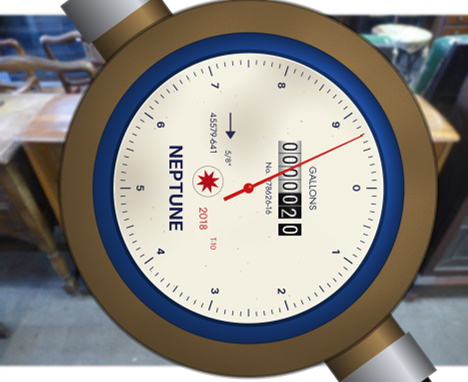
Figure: 19.3 gal
